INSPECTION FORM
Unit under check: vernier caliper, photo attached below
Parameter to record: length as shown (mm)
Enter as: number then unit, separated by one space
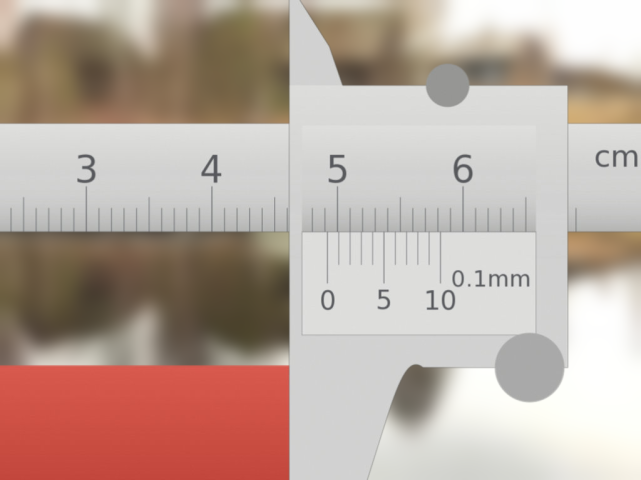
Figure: 49.2 mm
